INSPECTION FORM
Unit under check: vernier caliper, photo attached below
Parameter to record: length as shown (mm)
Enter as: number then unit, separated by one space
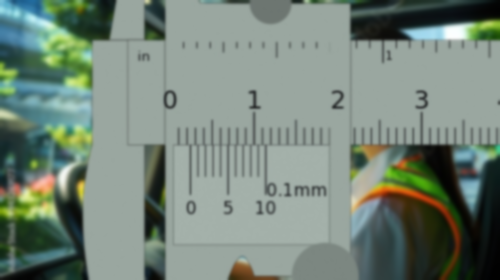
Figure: 2.4 mm
